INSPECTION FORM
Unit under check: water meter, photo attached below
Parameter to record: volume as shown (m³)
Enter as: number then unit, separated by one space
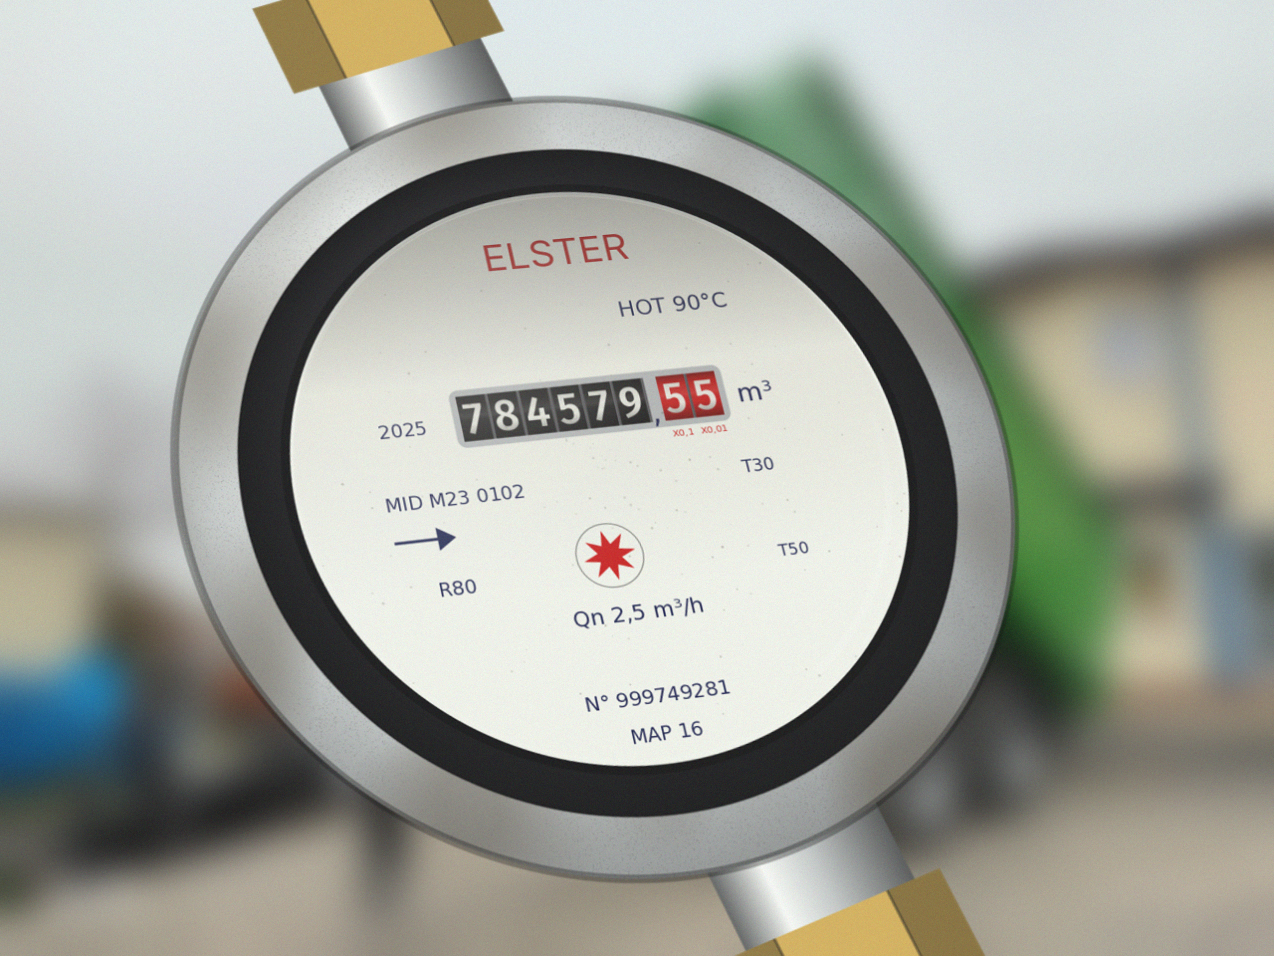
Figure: 784579.55 m³
